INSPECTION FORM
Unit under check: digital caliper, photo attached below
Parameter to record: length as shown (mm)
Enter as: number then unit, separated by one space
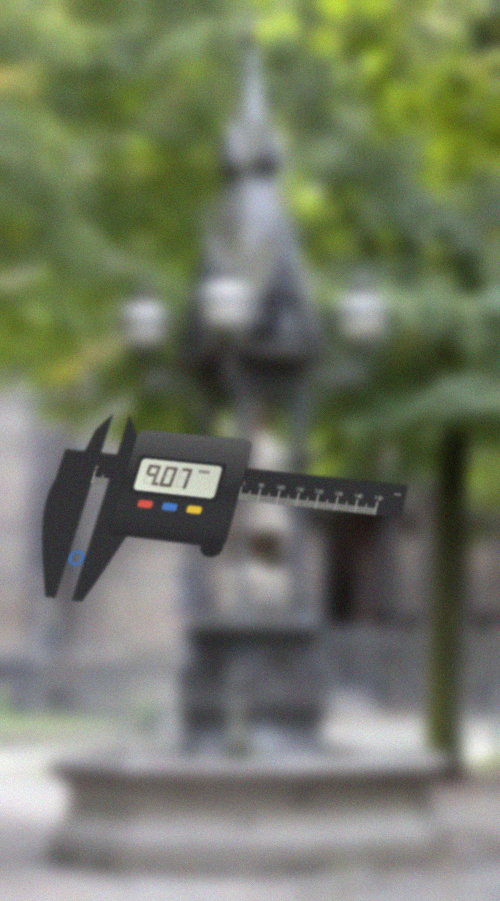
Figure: 9.07 mm
